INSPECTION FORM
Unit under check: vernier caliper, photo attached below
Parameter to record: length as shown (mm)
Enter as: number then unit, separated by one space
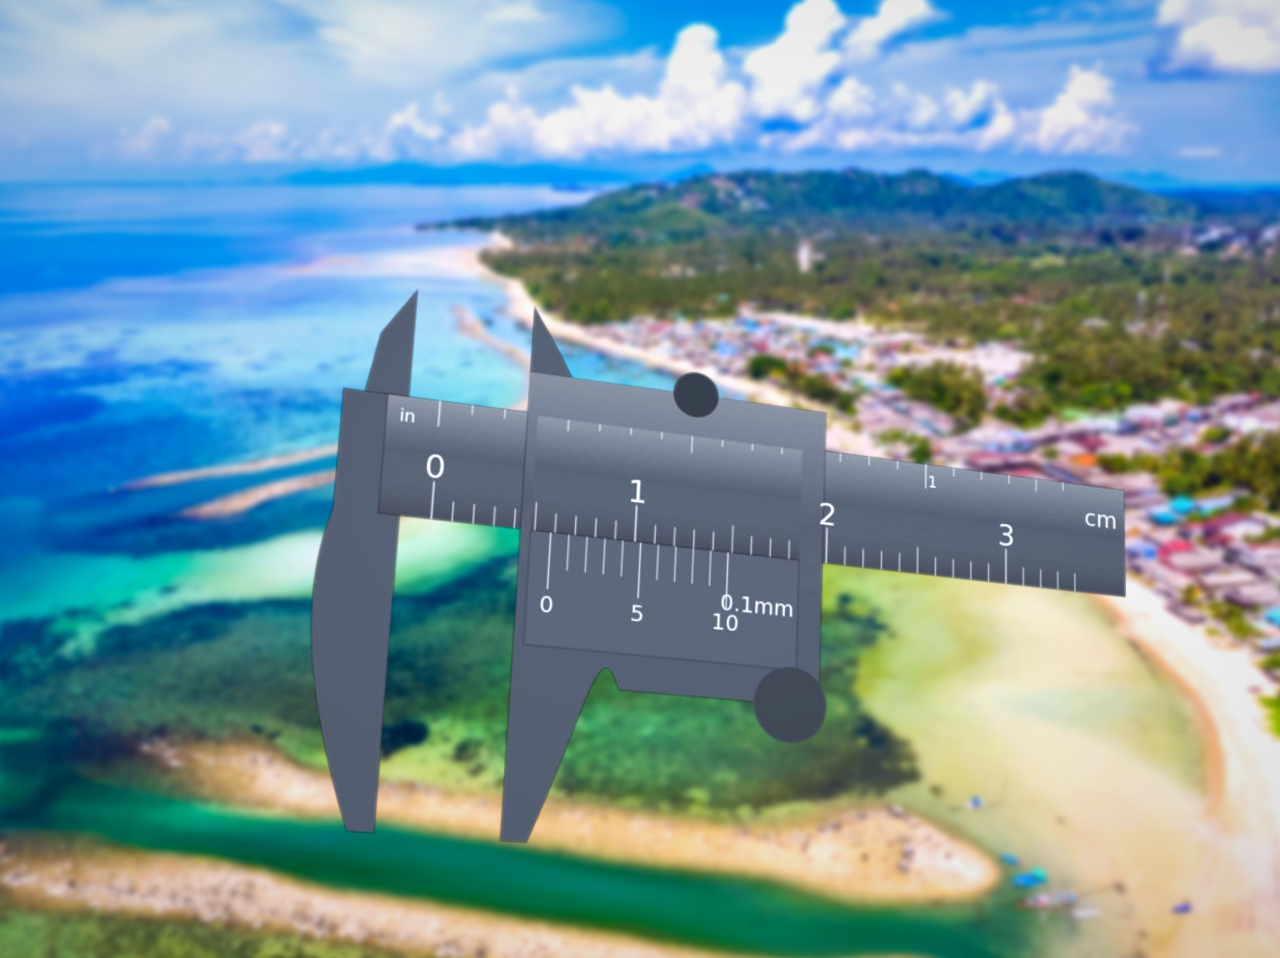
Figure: 5.8 mm
